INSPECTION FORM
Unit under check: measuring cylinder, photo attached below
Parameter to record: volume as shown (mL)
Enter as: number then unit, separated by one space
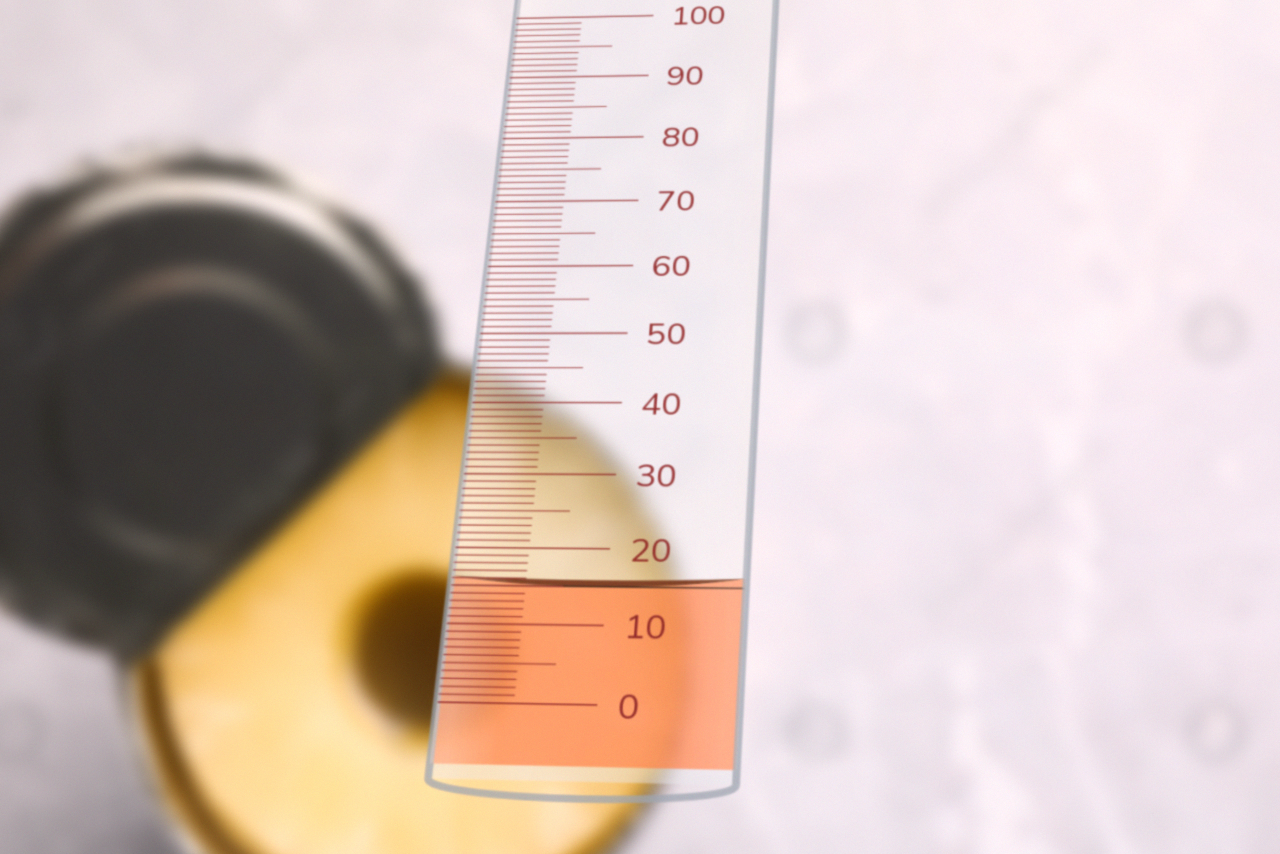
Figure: 15 mL
